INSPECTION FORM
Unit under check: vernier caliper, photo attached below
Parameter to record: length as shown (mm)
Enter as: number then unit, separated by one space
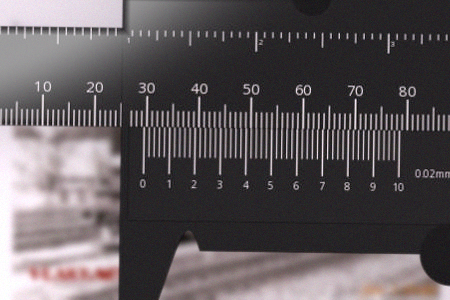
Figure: 29.5 mm
